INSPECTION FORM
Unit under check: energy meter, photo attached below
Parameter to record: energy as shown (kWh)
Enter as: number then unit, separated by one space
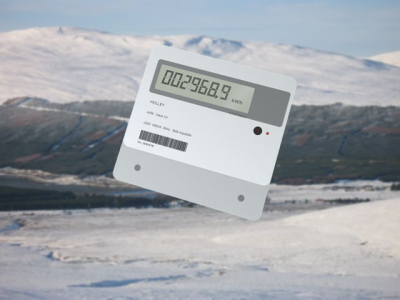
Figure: 2968.9 kWh
